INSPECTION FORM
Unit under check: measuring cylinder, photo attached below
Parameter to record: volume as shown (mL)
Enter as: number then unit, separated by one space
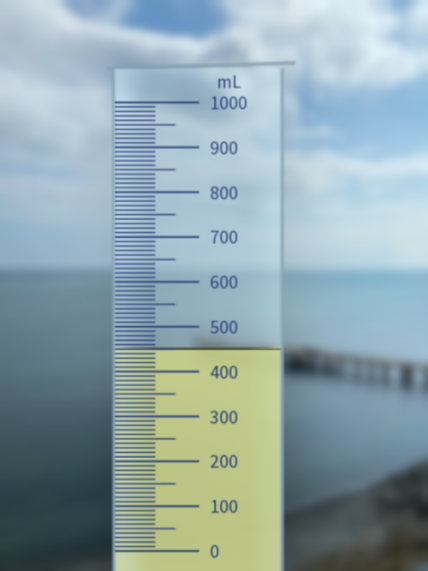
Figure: 450 mL
